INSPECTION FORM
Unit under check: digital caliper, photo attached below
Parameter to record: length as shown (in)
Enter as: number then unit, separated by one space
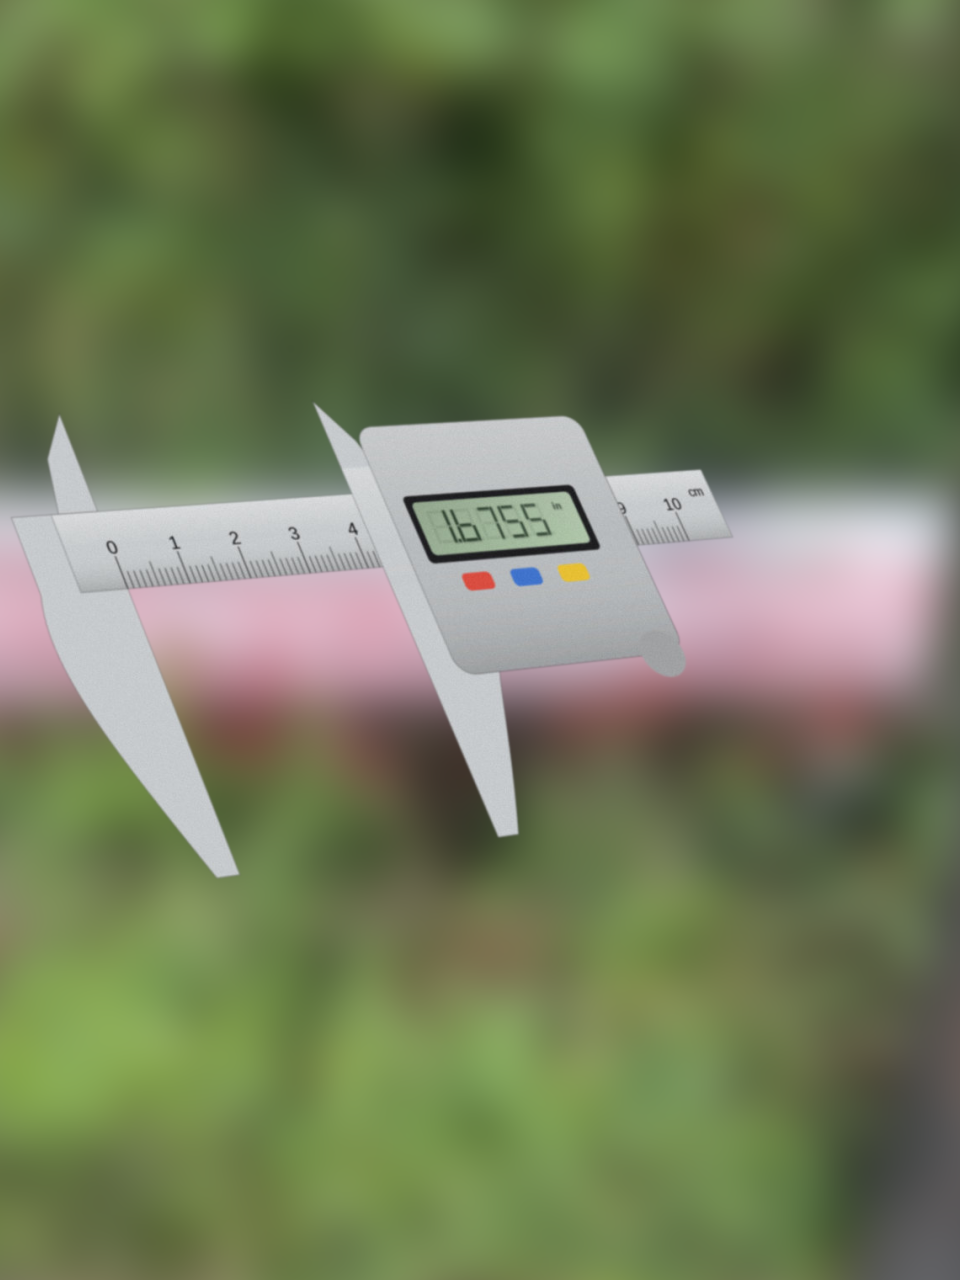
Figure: 1.6755 in
